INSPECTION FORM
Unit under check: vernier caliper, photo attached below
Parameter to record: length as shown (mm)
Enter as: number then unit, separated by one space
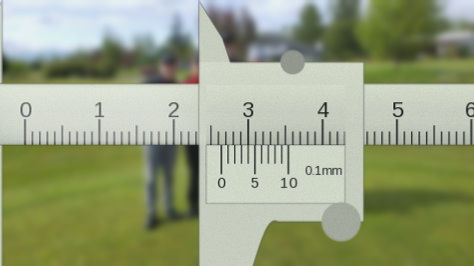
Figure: 26.4 mm
